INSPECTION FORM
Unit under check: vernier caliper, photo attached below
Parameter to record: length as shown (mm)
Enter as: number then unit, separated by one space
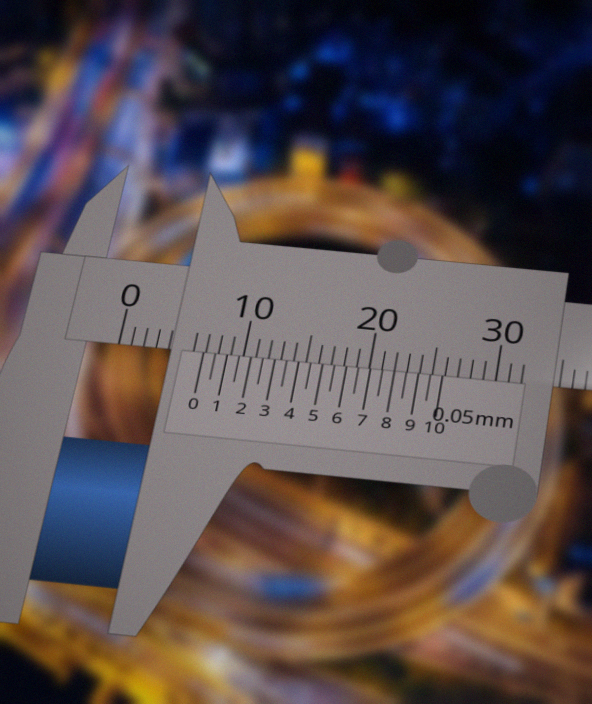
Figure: 6.8 mm
